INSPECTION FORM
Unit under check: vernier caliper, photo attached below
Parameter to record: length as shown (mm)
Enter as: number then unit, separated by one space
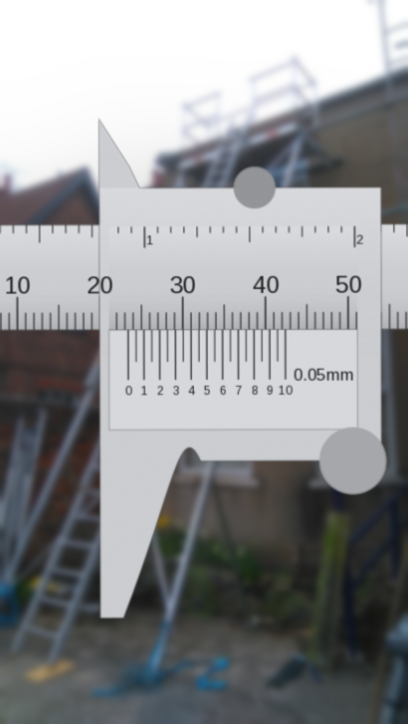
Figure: 23.4 mm
